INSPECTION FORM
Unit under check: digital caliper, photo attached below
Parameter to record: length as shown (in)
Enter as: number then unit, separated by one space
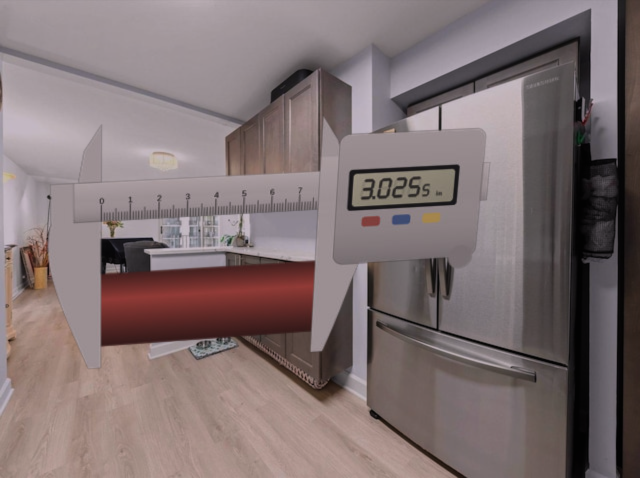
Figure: 3.0255 in
